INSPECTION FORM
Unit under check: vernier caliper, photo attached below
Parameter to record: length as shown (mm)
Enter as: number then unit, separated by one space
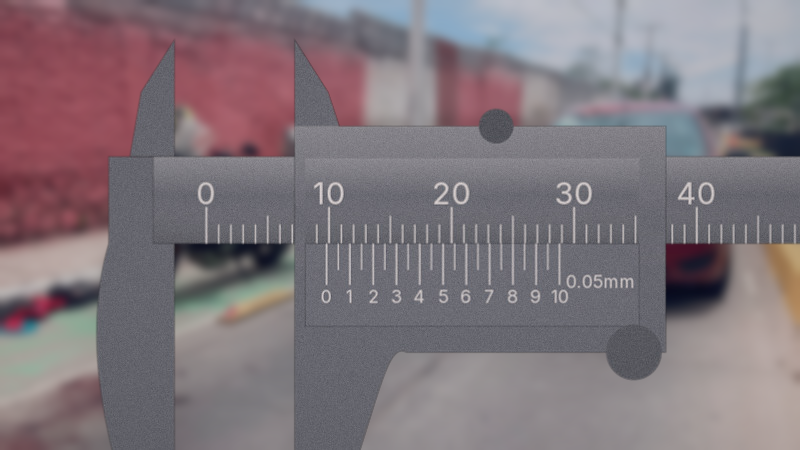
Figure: 9.8 mm
